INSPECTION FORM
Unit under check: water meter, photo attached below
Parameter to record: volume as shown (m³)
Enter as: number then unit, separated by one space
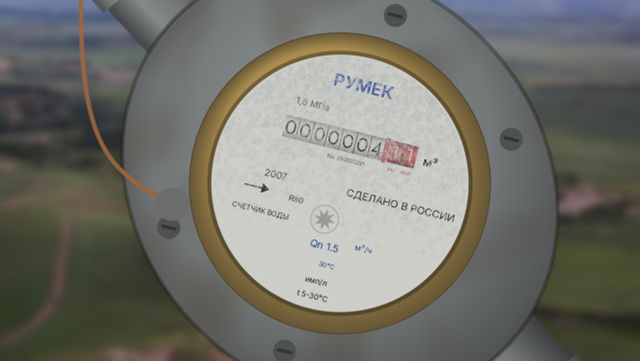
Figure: 4.11 m³
